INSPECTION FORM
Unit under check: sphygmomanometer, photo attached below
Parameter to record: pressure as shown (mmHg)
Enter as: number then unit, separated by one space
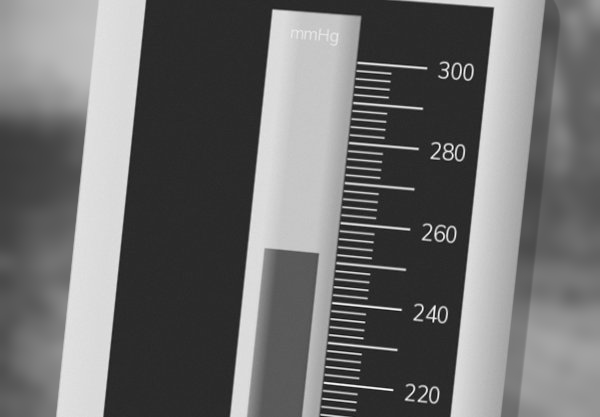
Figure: 252 mmHg
